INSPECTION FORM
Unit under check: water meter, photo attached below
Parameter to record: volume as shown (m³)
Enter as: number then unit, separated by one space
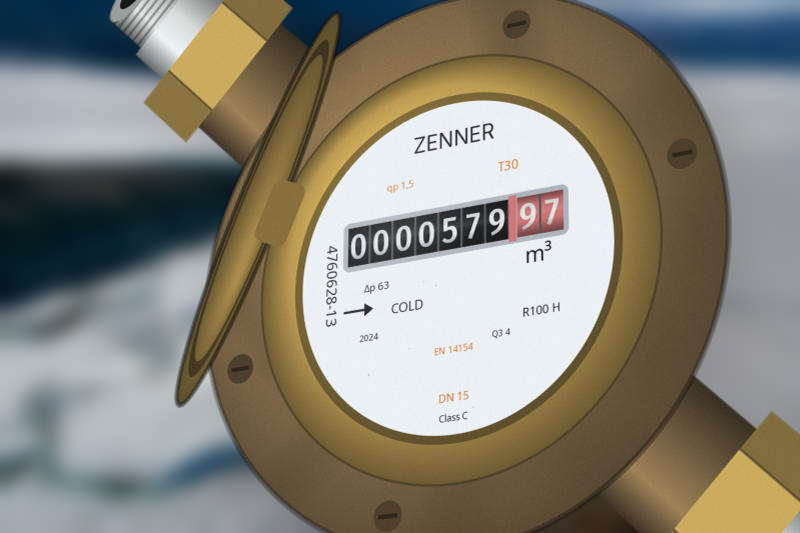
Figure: 579.97 m³
